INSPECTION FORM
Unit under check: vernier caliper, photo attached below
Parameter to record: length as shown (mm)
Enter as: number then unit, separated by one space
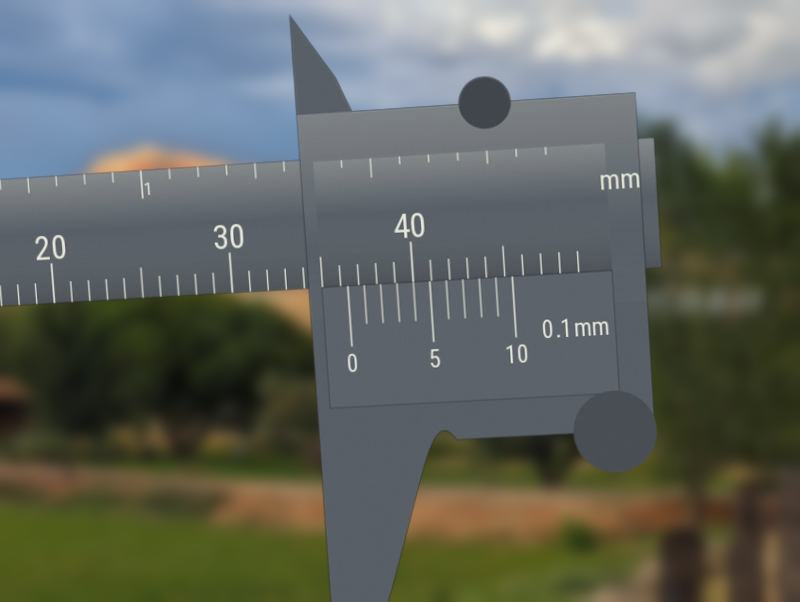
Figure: 36.4 mm
